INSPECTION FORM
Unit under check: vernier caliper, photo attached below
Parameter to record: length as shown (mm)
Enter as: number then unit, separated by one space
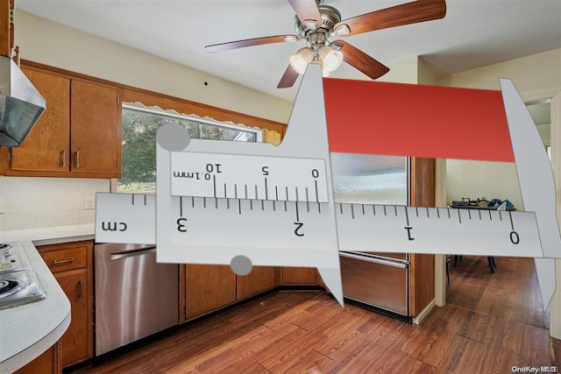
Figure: 18.1 mm
